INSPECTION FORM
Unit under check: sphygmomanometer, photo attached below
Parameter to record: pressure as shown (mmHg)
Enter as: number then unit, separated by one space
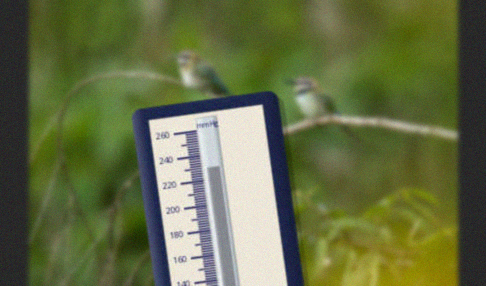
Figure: 230 mmHg
